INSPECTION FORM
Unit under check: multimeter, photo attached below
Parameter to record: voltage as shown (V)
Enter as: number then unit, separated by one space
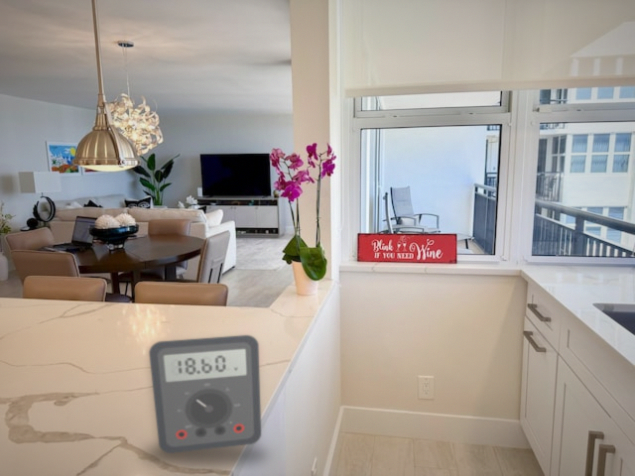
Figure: 18.60 V
